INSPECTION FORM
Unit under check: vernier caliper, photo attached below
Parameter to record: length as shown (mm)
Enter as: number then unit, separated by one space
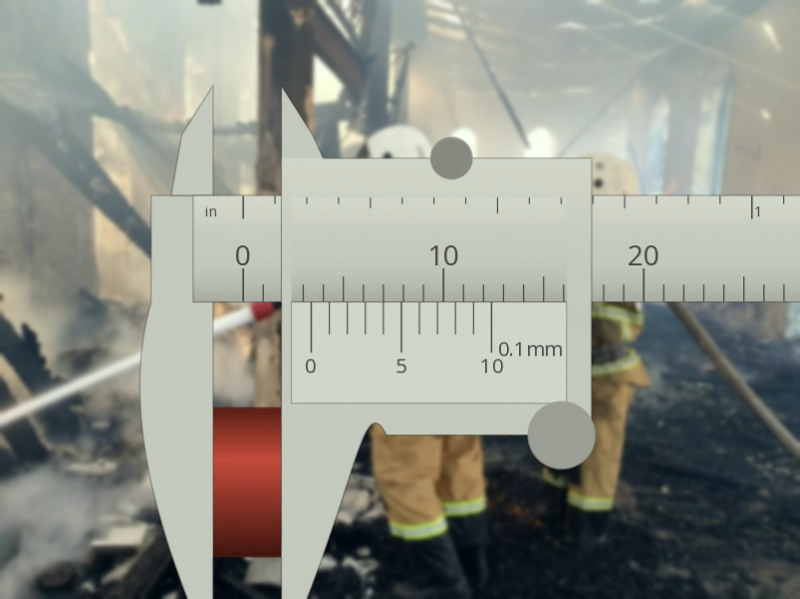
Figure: 3.4 mm
